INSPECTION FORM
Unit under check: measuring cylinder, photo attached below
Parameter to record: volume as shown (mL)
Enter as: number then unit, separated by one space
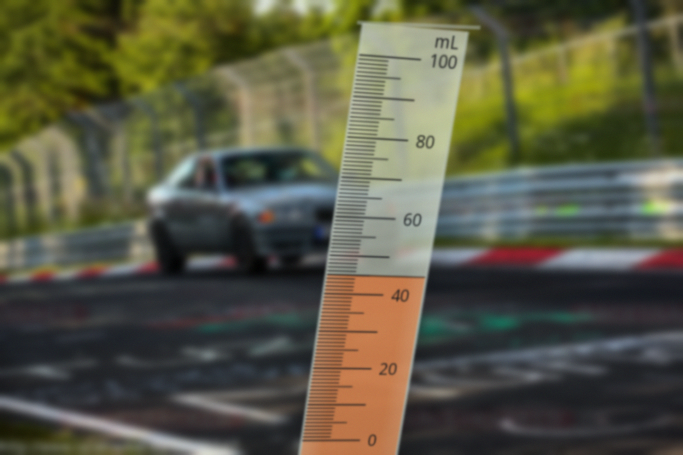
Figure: 45 mL
